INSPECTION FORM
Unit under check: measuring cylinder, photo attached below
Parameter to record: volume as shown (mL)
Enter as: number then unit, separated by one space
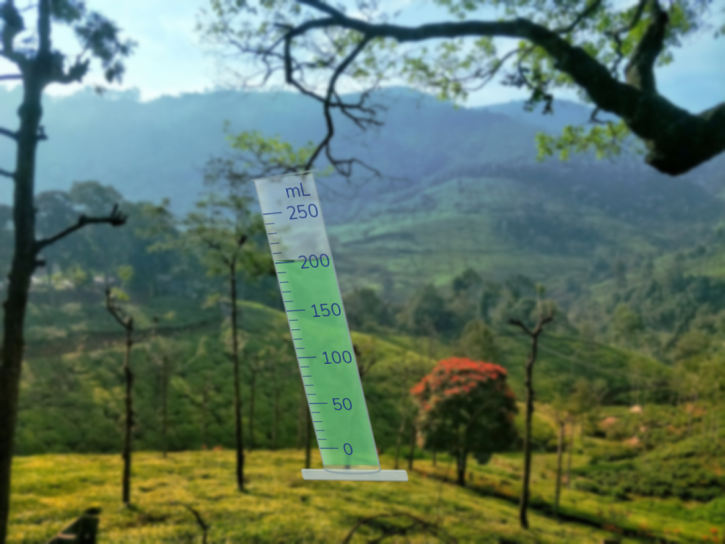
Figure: 200 mL
